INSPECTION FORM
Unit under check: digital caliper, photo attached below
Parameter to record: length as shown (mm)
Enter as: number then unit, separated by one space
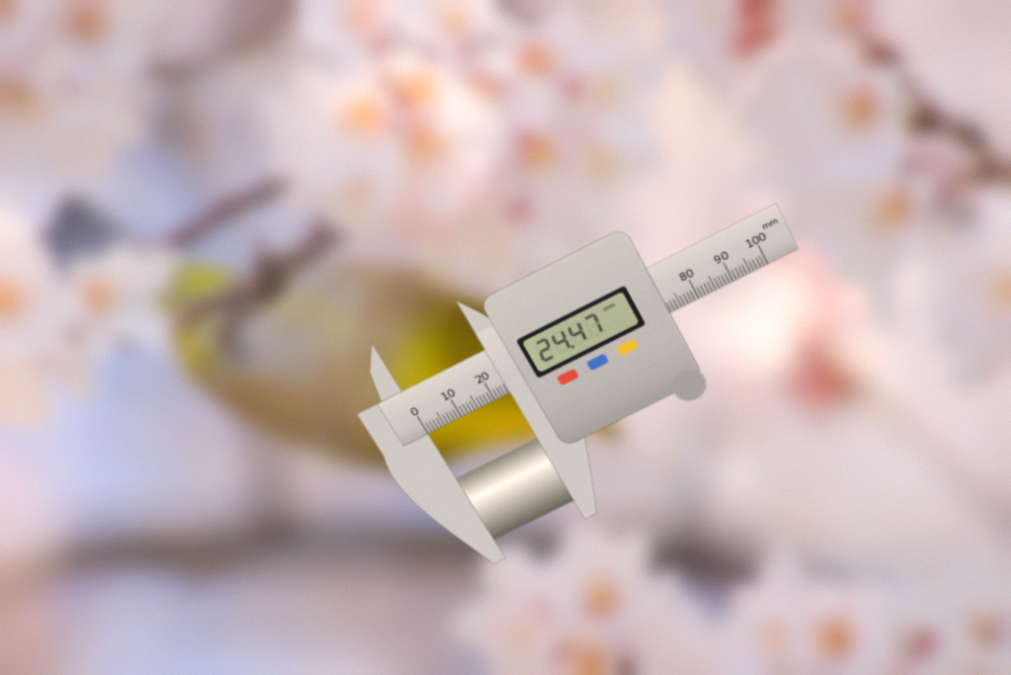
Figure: 24.47 mm
